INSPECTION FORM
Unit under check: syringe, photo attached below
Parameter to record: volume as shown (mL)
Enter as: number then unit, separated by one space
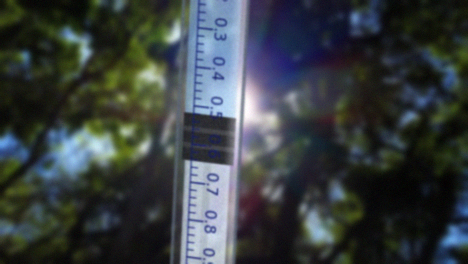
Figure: 0.52 mL
